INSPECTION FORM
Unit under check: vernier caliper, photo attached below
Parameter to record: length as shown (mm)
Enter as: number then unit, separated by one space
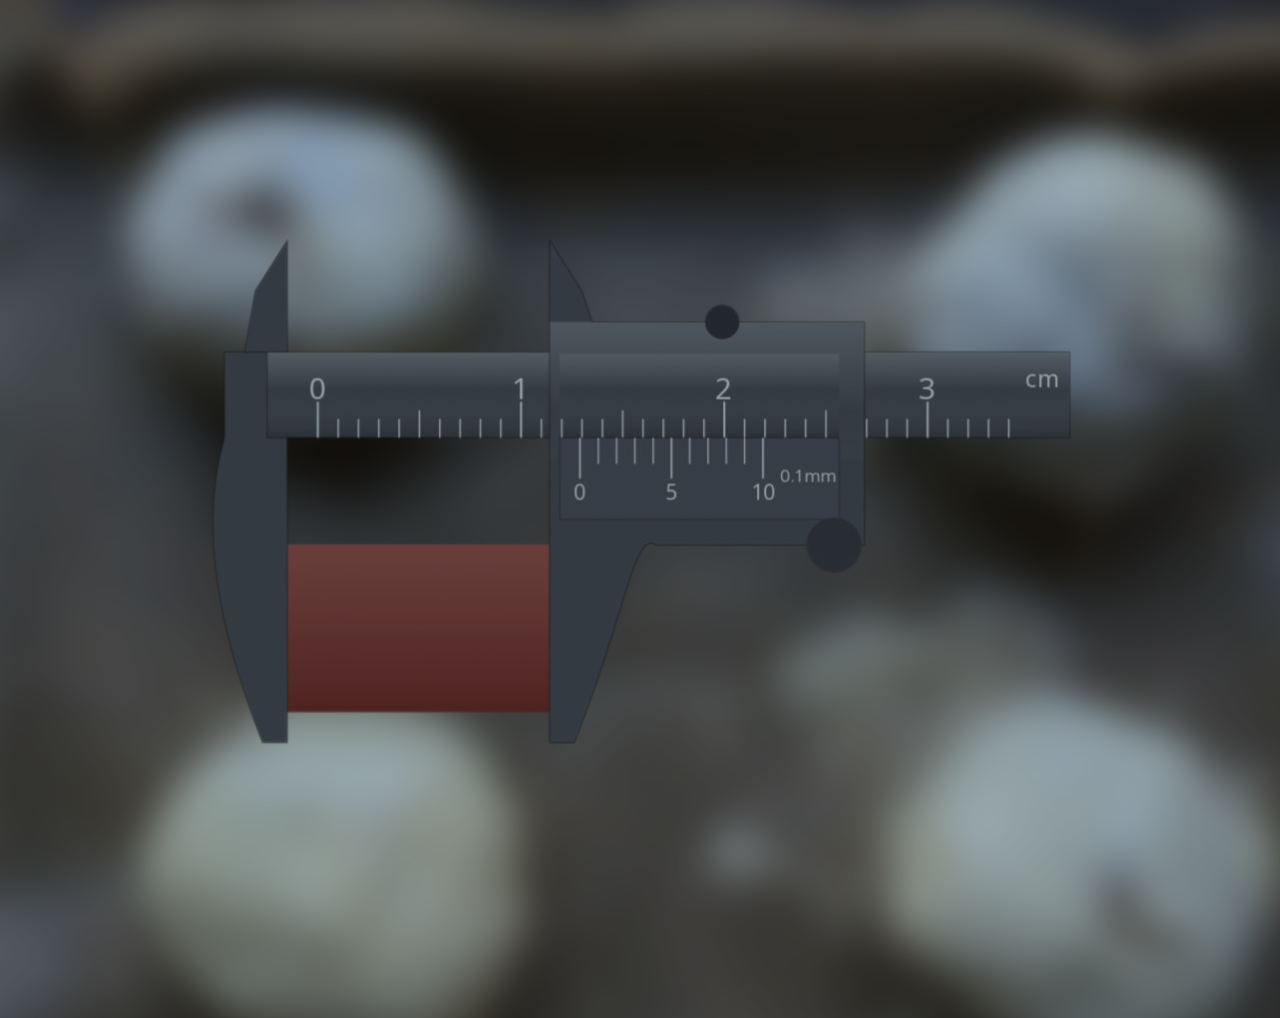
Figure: 12.9 mm
